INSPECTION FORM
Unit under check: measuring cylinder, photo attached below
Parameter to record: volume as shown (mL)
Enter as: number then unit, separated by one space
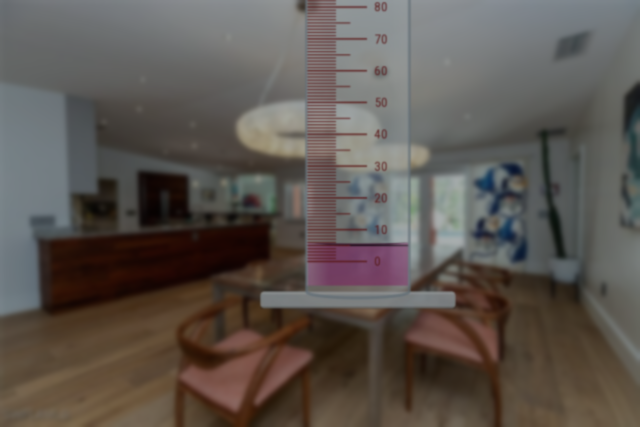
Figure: 5 mL
